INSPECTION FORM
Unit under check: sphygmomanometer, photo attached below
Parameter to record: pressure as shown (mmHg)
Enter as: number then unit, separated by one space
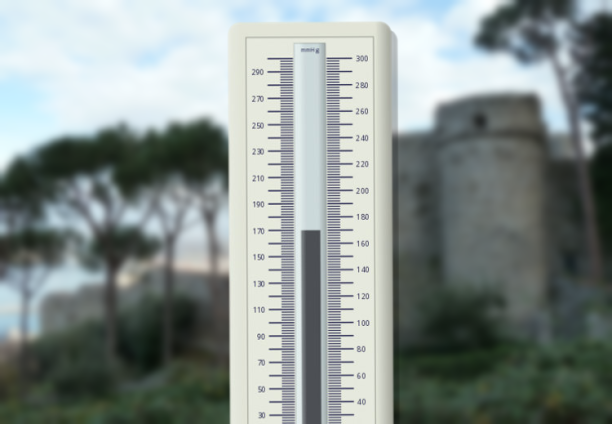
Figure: 170 mmHg
